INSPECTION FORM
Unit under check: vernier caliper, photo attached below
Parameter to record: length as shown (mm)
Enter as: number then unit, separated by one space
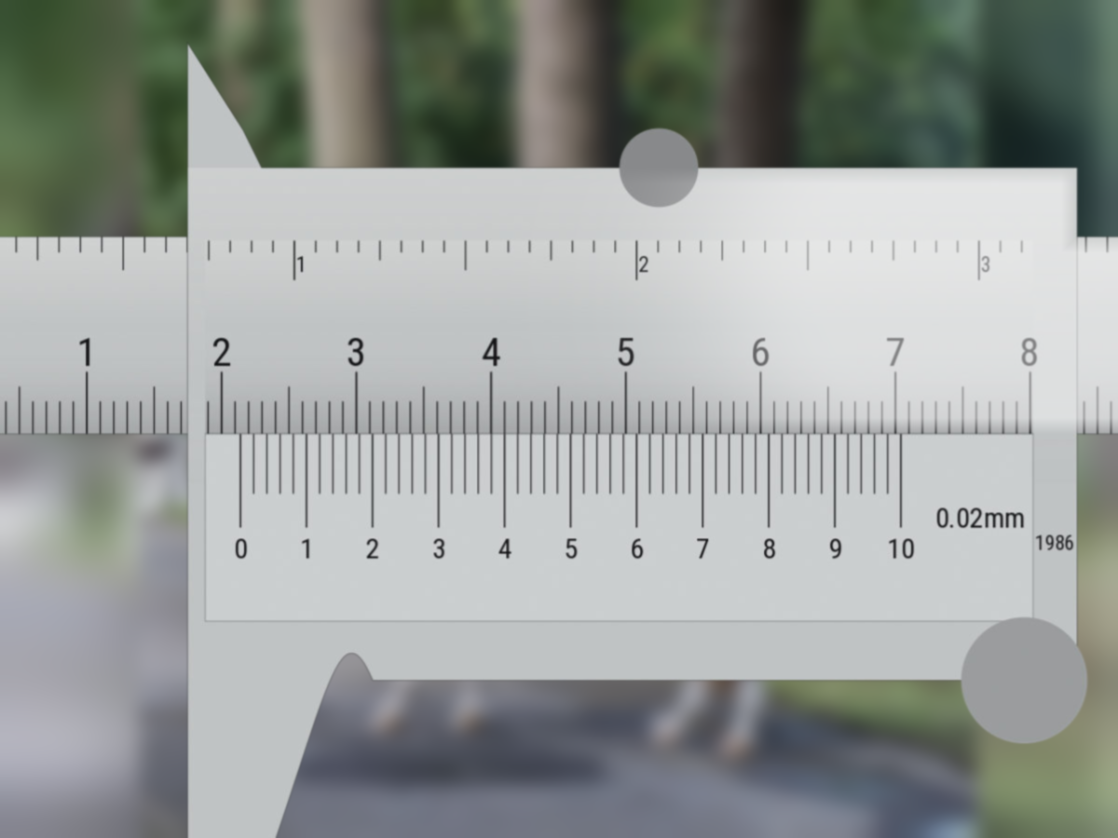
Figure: 21.4 mm
